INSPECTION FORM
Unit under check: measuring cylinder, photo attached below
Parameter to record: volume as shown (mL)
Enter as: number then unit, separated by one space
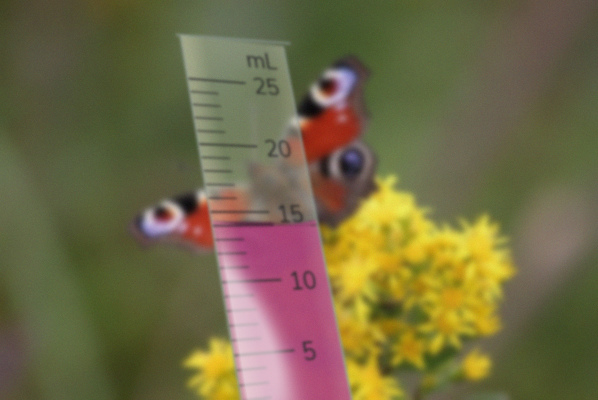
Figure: 14 mL
